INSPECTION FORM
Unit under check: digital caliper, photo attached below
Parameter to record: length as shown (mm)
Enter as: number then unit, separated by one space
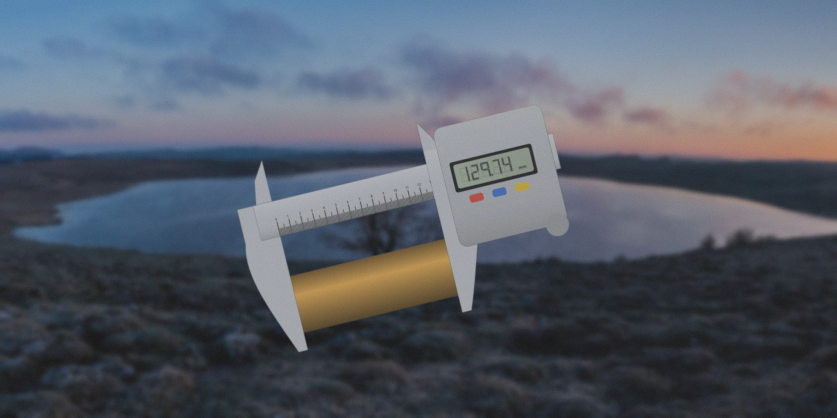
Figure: 129.74 mm
